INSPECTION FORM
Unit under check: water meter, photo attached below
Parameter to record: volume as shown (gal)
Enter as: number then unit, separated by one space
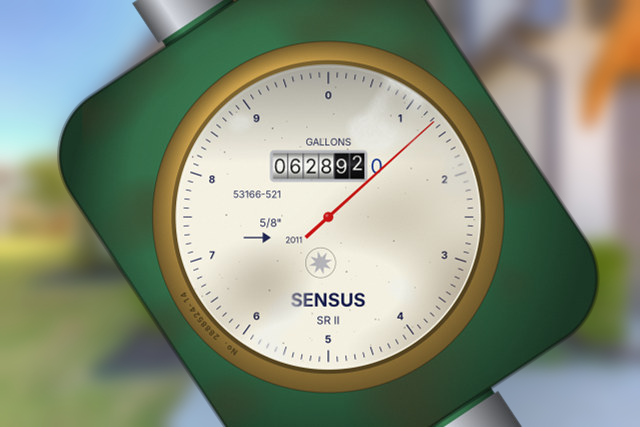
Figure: 628921.3 gal
